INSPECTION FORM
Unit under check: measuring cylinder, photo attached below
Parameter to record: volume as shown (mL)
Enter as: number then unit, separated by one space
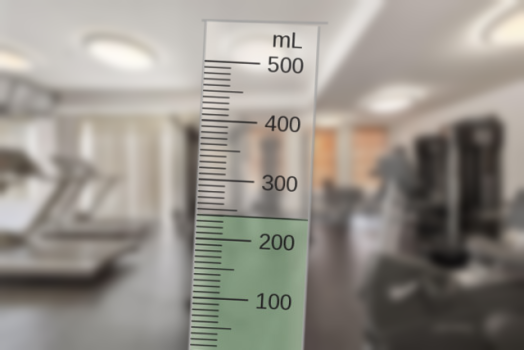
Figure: 240 mL
